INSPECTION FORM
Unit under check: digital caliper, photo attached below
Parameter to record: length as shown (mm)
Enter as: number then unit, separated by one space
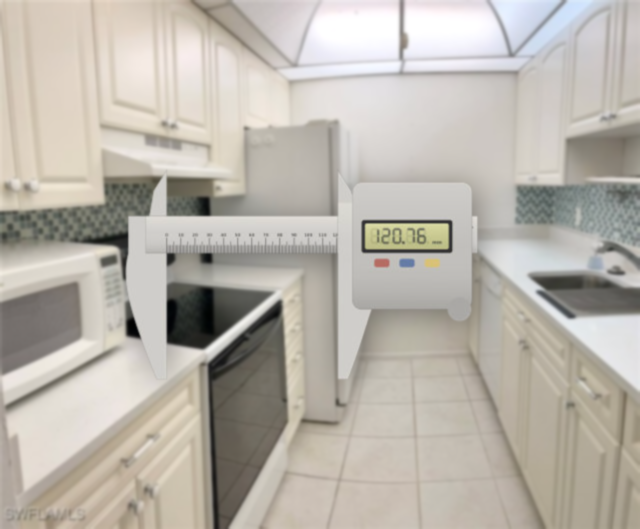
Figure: 120.76 mm
